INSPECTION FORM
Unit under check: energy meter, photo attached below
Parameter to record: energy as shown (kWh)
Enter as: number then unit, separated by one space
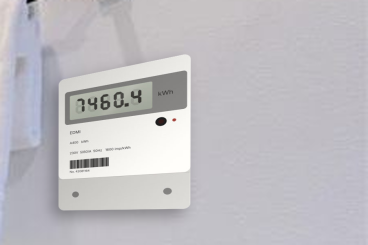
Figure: 7460.4 kWh
